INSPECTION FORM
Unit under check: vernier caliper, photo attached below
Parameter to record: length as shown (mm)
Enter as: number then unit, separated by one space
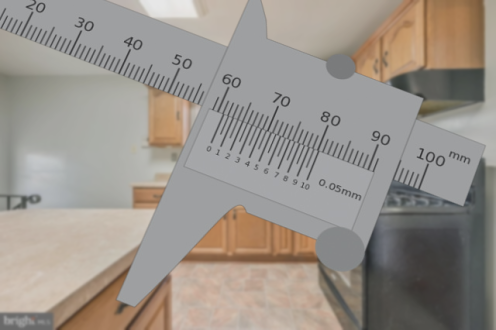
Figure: 61.2 mm
